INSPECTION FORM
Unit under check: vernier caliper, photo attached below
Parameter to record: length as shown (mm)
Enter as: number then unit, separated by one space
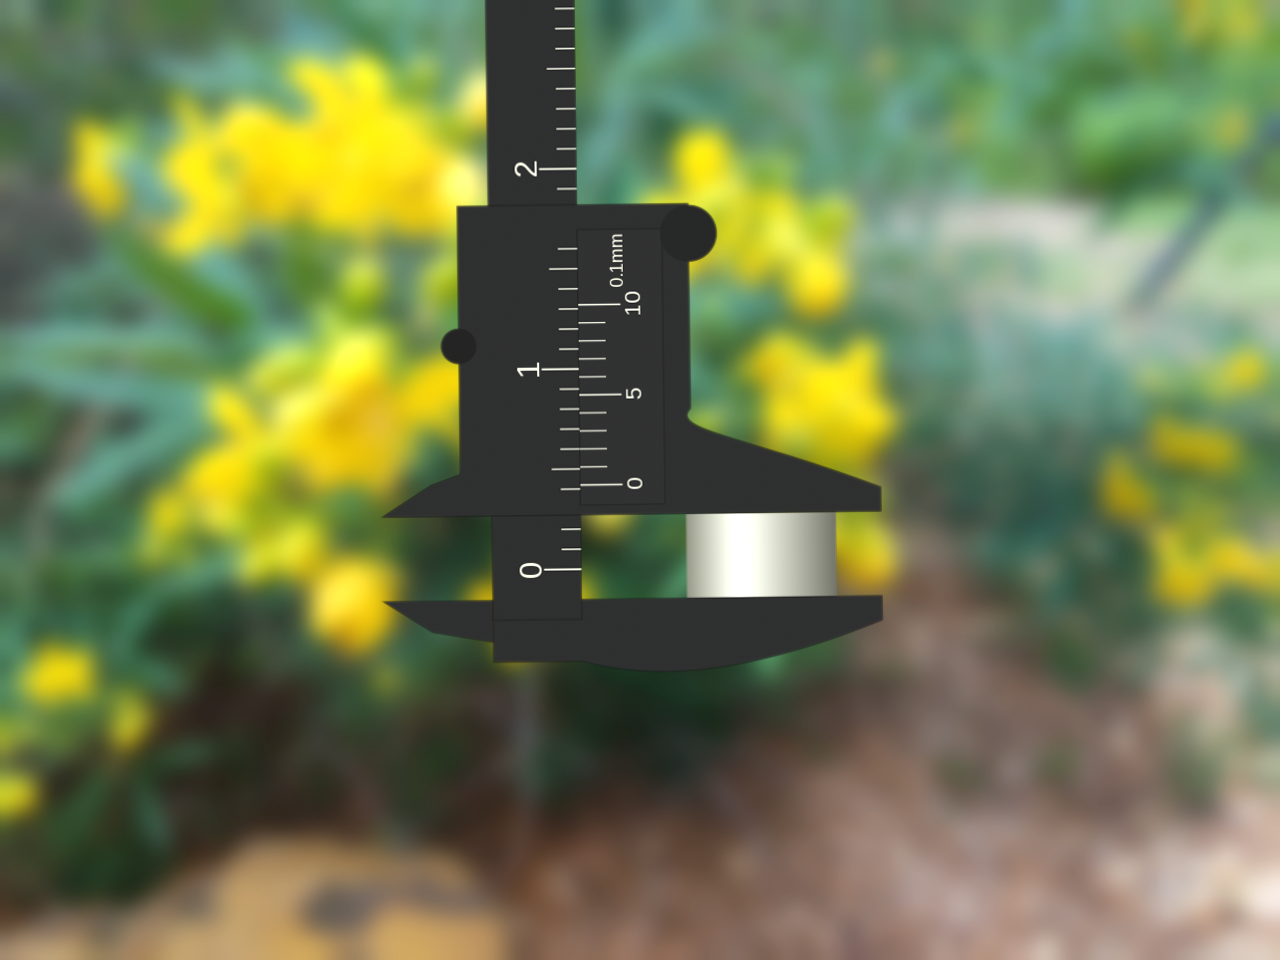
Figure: 4.2 mm
